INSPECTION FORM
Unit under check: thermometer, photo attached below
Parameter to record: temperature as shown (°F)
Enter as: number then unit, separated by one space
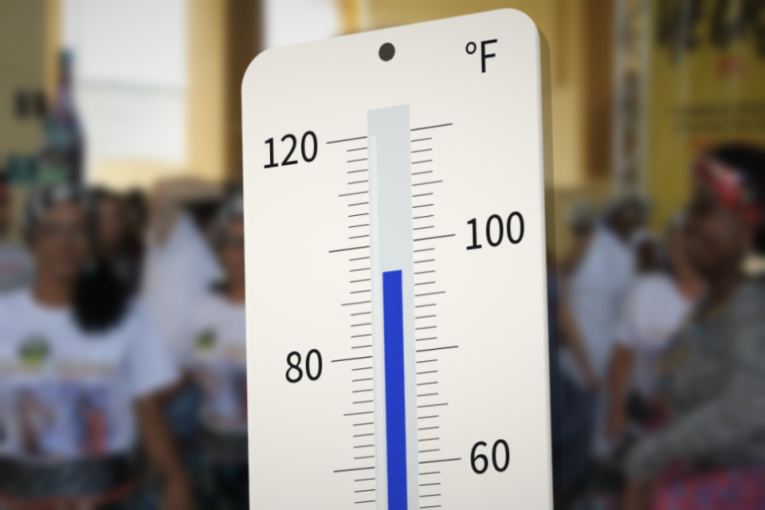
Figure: 95 °F
